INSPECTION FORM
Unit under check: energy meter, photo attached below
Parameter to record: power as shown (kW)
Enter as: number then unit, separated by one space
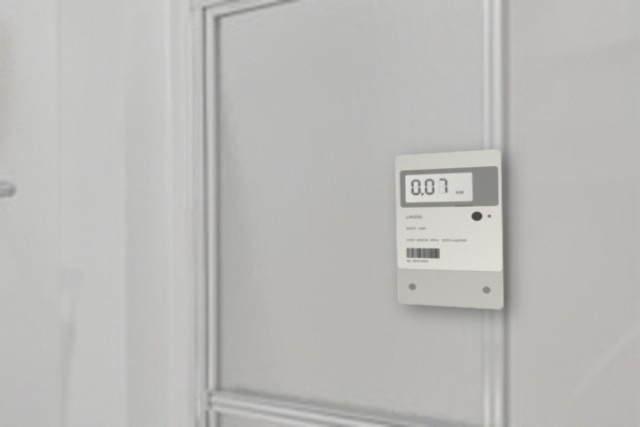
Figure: 0.07 kW
